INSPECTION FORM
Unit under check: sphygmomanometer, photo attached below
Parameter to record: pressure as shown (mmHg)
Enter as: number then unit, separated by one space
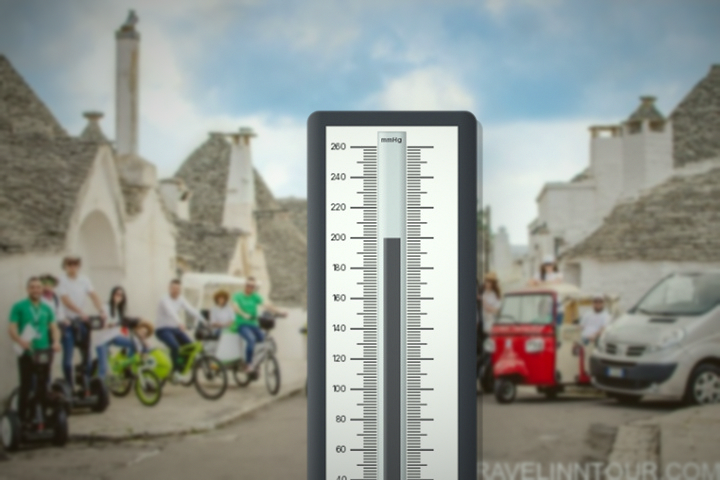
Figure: 200 mmHg
